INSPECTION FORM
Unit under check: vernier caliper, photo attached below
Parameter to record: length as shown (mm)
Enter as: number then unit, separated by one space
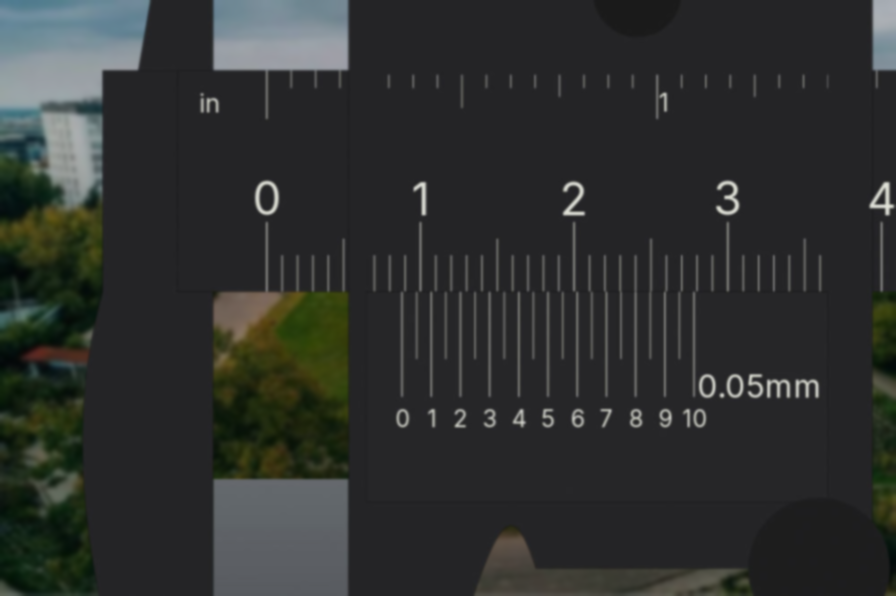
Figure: 8.8 mm
